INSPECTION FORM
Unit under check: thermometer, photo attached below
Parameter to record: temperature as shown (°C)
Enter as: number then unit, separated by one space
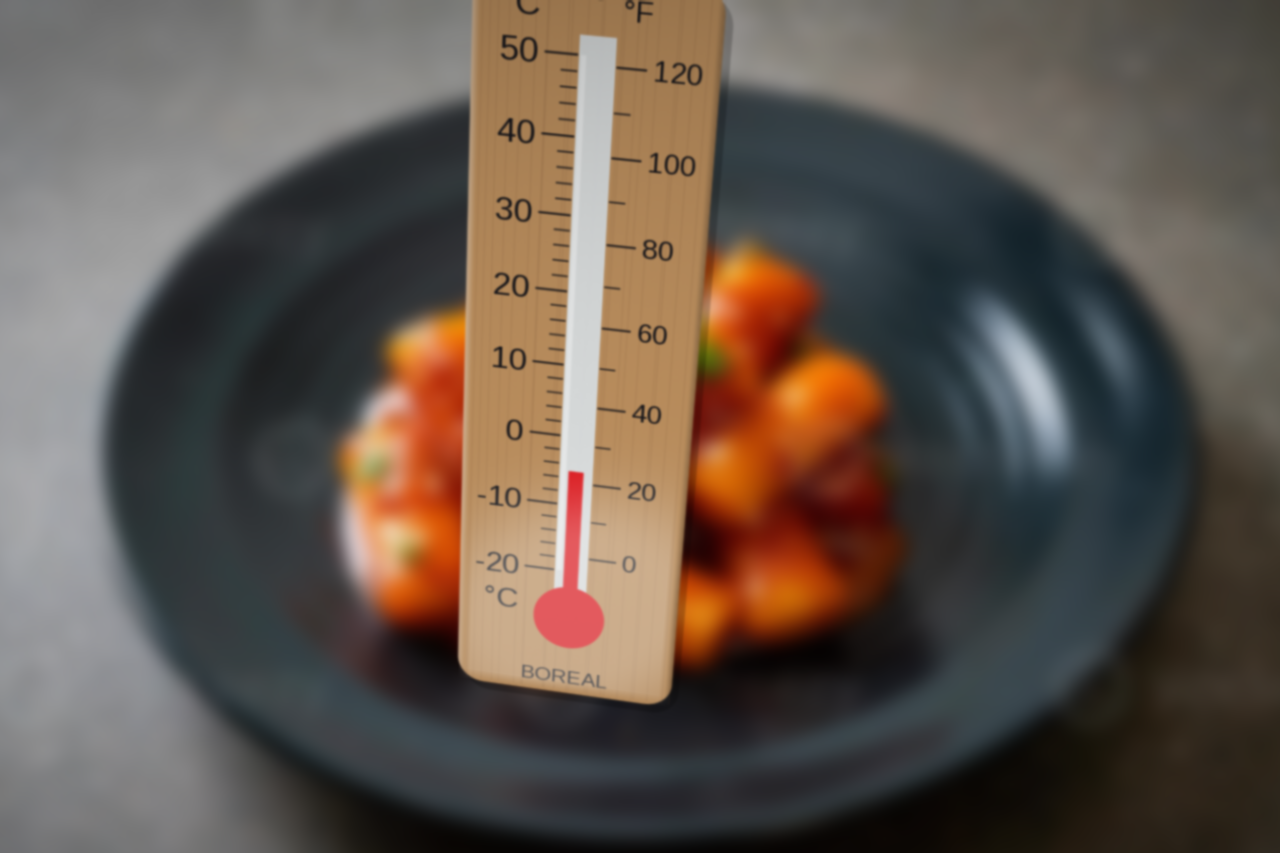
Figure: -5 °C
